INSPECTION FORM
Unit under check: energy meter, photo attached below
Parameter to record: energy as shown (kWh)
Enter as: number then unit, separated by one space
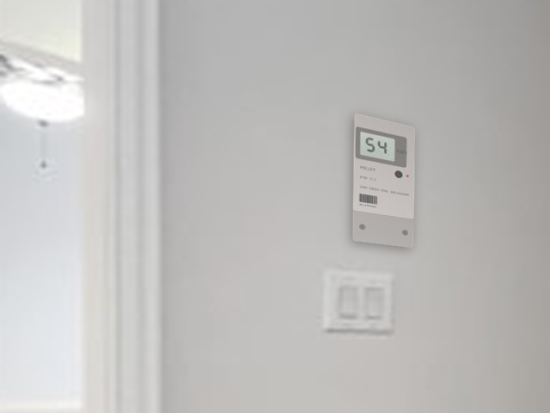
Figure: 54 kWh
